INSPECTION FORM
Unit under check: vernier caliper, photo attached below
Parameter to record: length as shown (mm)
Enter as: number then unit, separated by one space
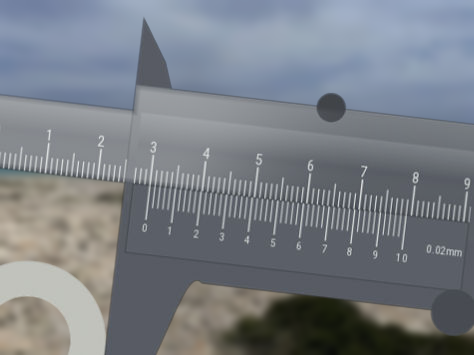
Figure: 30.0 mm
